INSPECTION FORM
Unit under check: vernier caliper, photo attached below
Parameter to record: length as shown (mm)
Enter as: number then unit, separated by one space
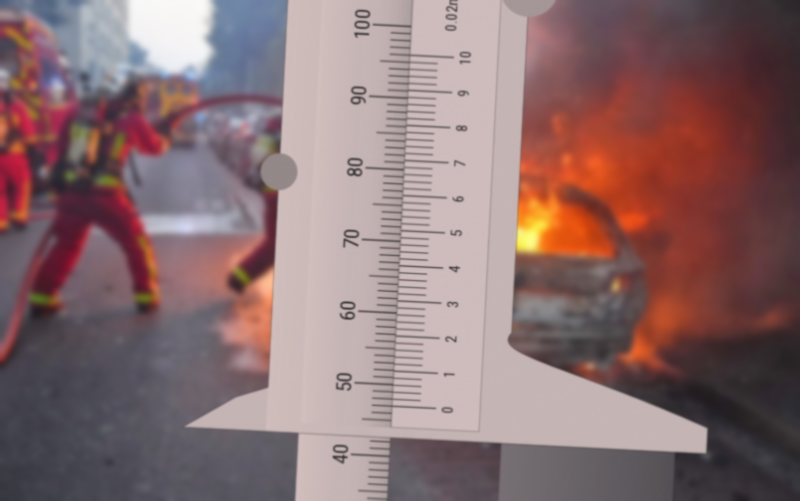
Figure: 47.0 mm
